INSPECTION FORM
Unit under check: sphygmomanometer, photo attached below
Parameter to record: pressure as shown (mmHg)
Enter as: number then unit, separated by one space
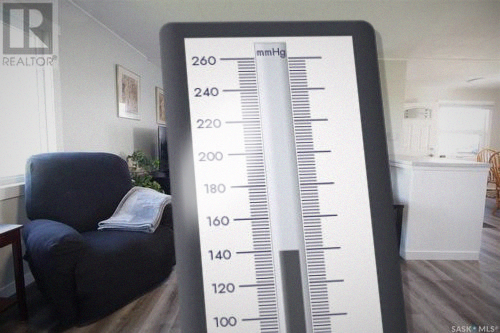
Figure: 140 mmHg
